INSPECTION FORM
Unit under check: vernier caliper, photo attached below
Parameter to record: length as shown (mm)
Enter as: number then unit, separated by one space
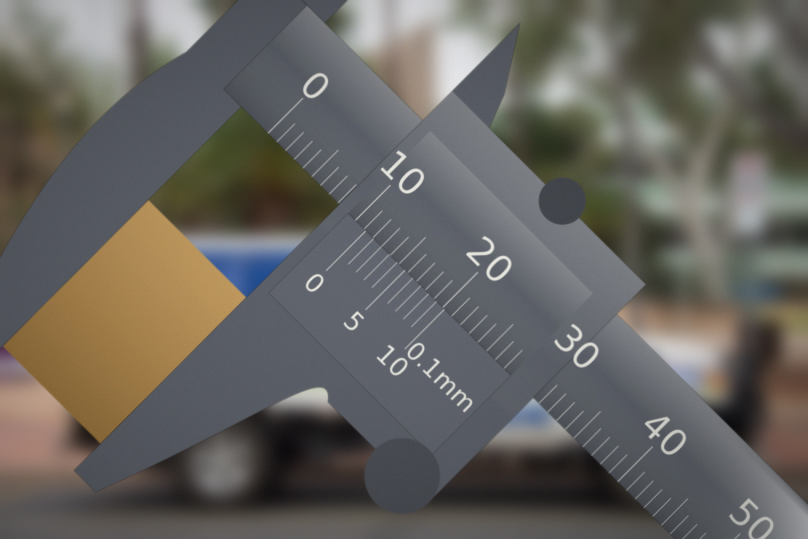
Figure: 11.2 mm
